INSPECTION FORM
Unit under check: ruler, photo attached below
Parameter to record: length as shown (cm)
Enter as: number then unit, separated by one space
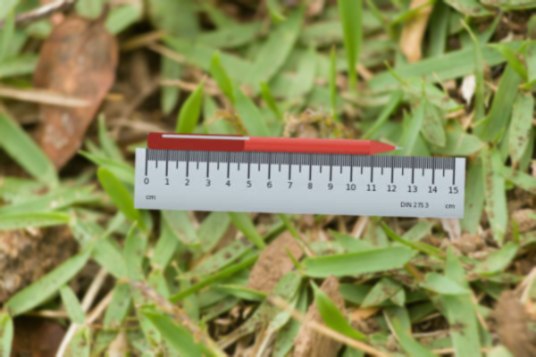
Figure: 12.5 cm
